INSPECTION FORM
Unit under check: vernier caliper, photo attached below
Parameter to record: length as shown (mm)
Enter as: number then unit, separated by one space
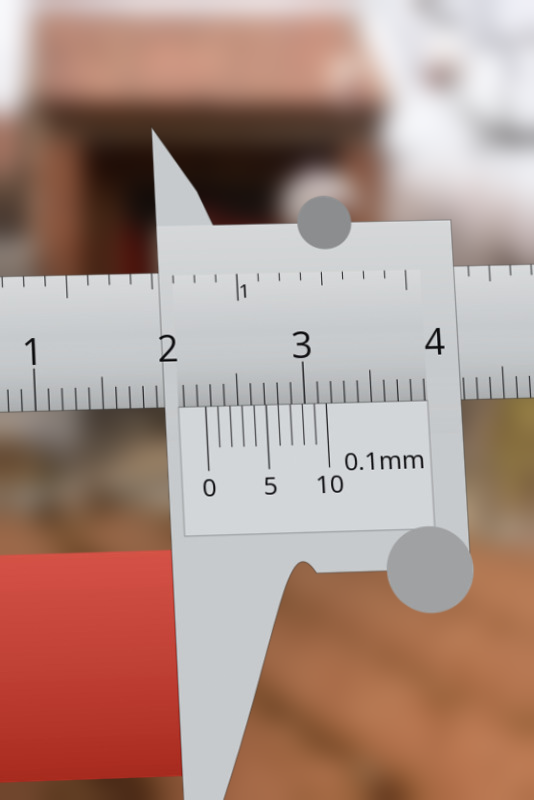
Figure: 22.6 mm
